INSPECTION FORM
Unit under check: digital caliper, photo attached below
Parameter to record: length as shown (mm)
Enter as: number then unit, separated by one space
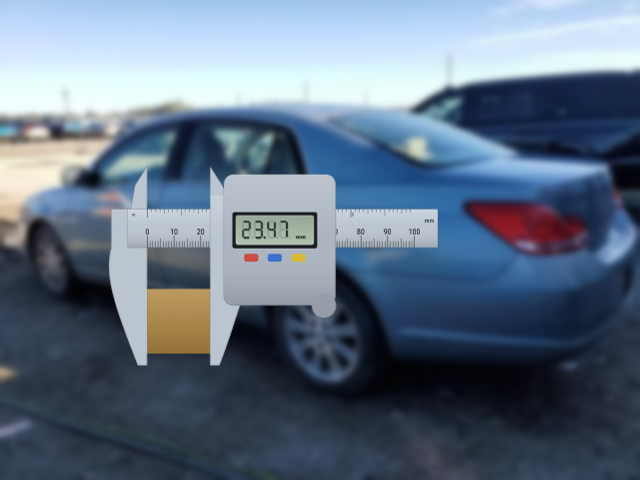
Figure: 23.47 mm
